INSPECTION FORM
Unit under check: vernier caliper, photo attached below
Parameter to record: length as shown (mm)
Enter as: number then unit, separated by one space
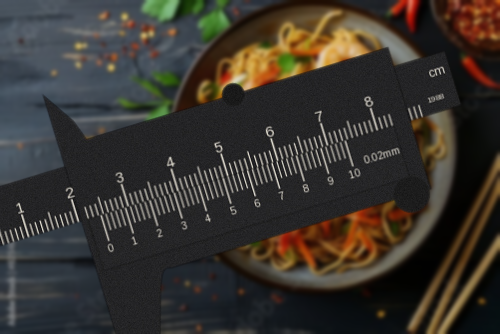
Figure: 24.5 mm
